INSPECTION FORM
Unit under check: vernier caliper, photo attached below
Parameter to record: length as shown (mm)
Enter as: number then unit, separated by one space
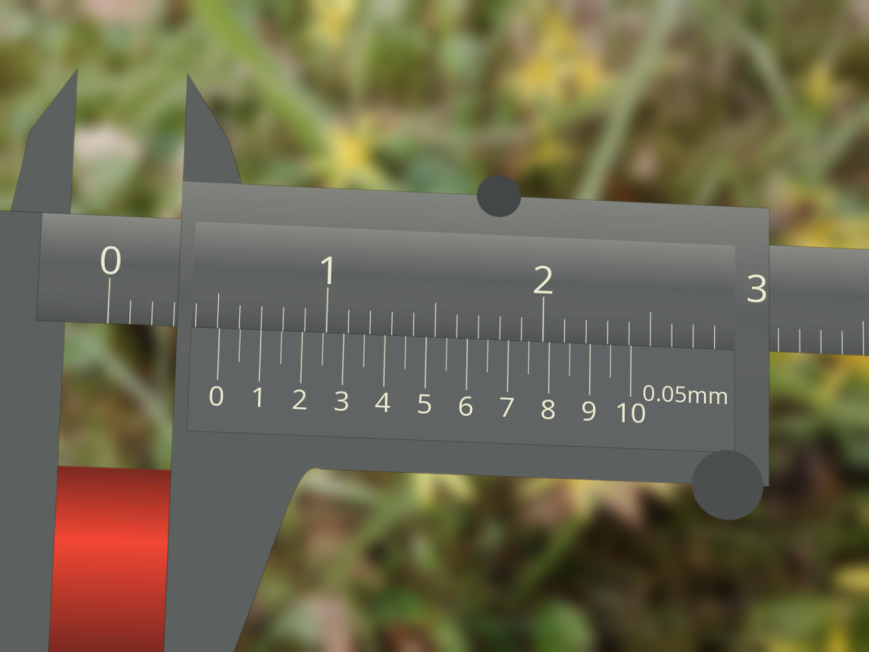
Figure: 5.10 mm
